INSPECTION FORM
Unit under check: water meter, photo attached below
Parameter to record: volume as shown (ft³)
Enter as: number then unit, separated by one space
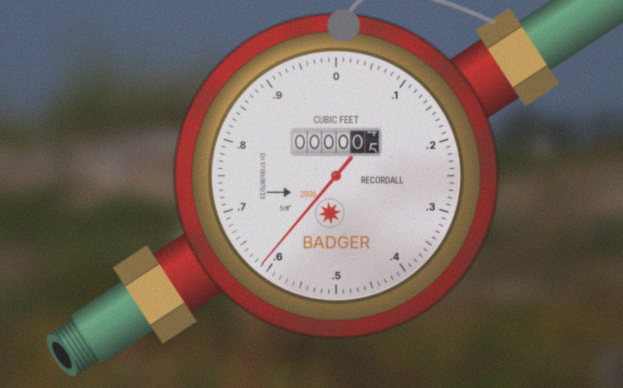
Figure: 4.61 ft³
